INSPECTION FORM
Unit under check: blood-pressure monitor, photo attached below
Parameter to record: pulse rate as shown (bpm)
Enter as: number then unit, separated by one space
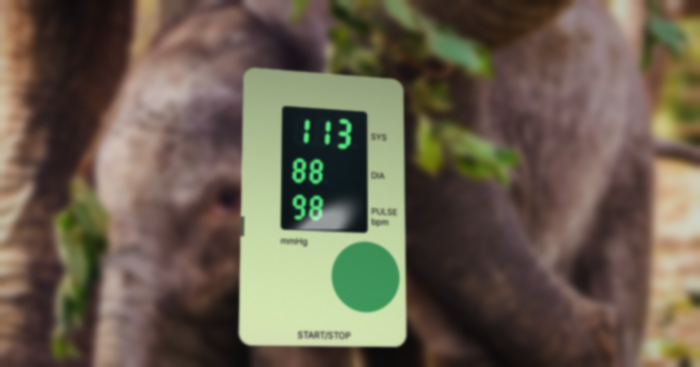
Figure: 98 bpm
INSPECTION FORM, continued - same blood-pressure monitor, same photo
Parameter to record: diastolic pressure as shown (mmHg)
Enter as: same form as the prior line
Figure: 88 mmHg
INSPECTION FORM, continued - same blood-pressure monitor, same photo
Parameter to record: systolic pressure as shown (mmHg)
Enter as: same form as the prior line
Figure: 113 mmHg
